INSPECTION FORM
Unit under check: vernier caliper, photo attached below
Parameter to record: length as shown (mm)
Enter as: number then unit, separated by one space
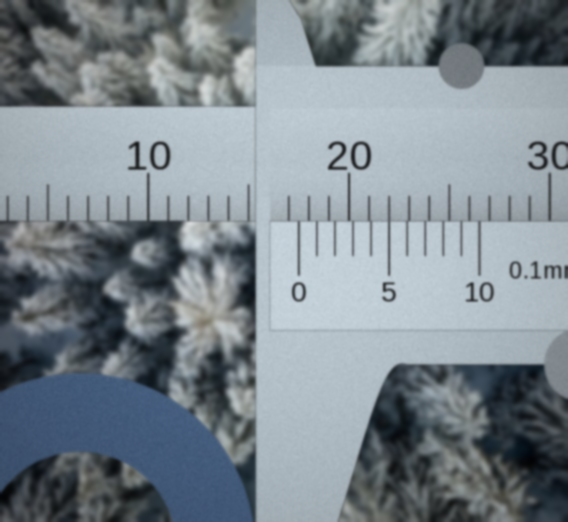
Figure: 17.5 mm
